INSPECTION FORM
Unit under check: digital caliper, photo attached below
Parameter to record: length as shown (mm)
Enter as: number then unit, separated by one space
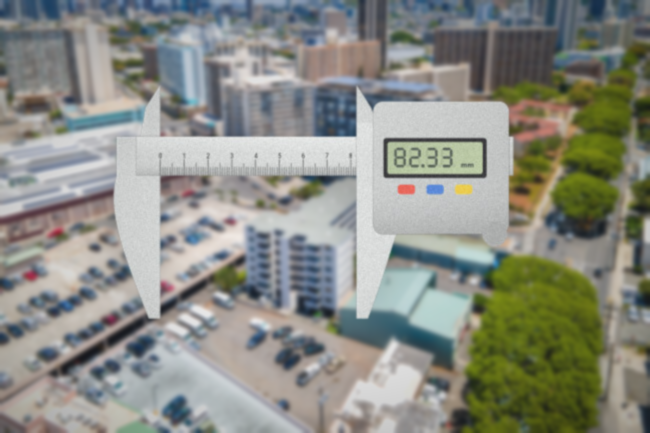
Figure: 82.33 mm
